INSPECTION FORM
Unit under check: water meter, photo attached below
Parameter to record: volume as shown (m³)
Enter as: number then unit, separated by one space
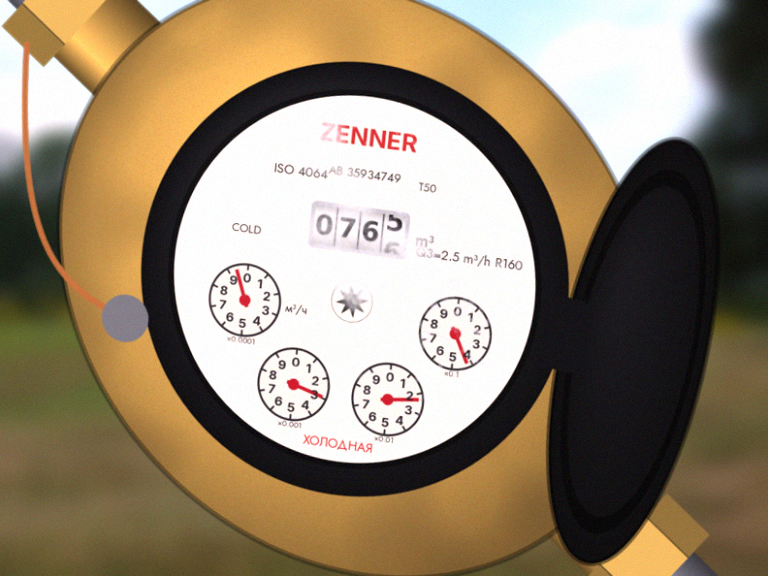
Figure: 765.4229 m³
